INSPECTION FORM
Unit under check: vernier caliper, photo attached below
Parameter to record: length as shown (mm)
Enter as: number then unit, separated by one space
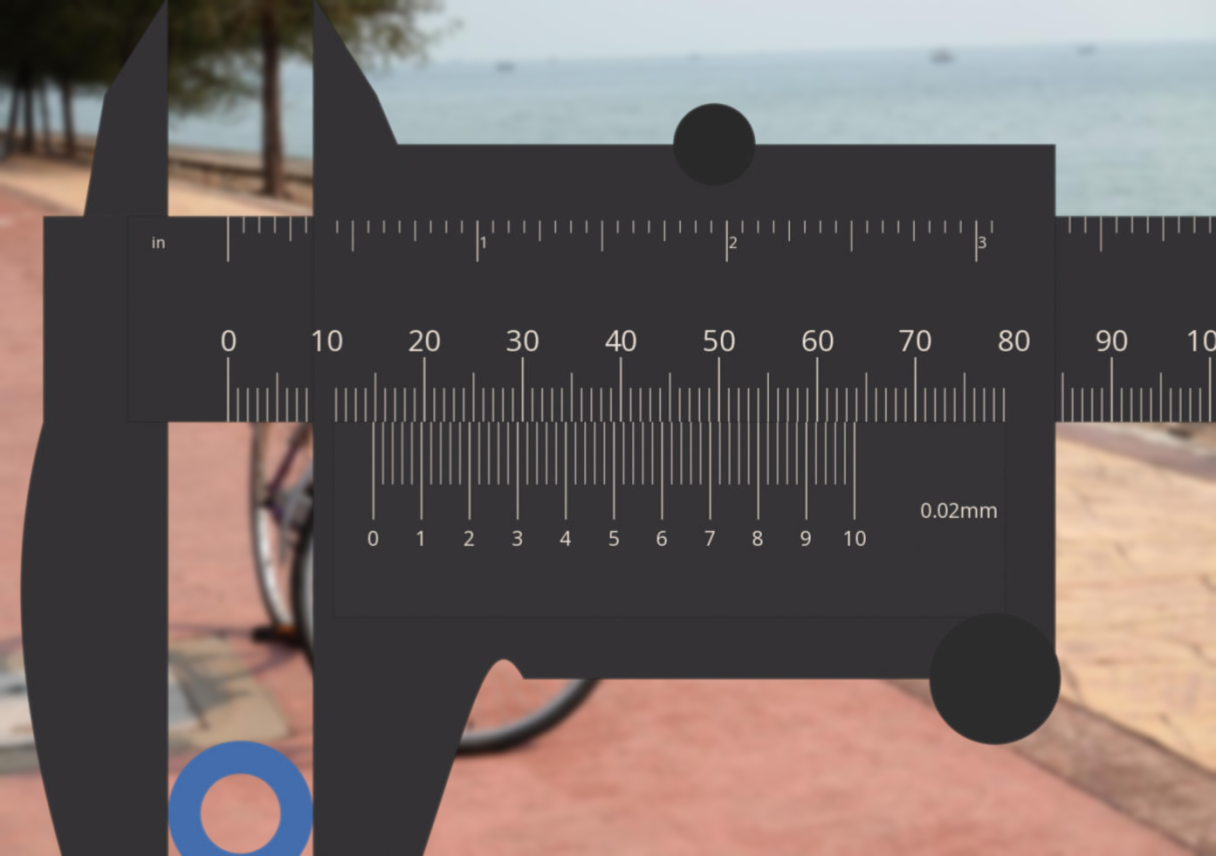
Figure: 14.8 mm
